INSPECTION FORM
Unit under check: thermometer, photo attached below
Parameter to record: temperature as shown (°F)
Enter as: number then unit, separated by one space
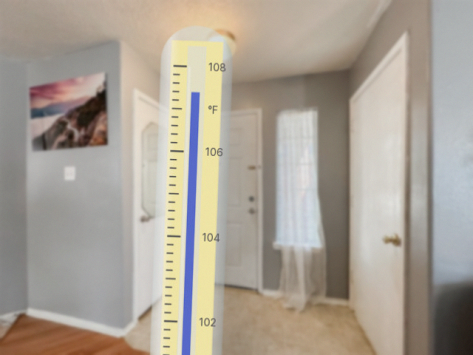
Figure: 107.4 °F
